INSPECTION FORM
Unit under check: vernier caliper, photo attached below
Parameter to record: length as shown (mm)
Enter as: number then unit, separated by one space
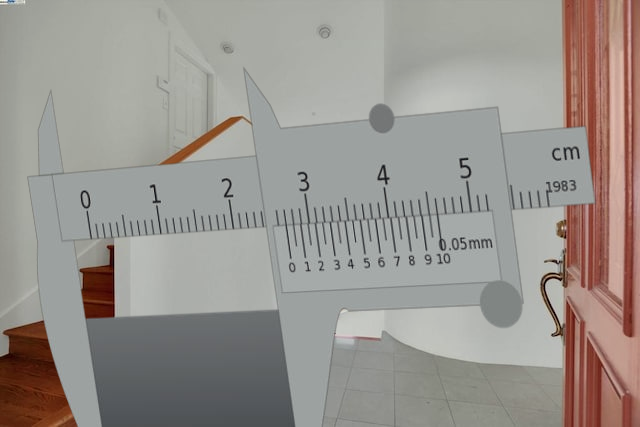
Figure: 27.0 mm
